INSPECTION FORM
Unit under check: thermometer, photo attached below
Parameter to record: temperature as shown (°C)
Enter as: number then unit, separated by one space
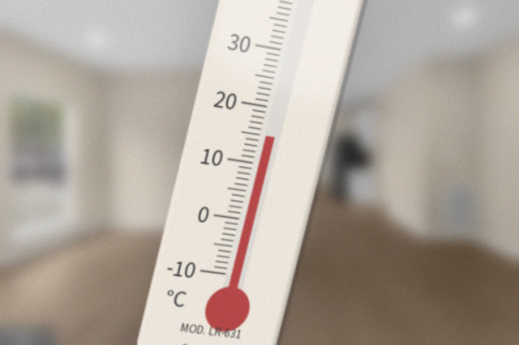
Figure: 15 °C
